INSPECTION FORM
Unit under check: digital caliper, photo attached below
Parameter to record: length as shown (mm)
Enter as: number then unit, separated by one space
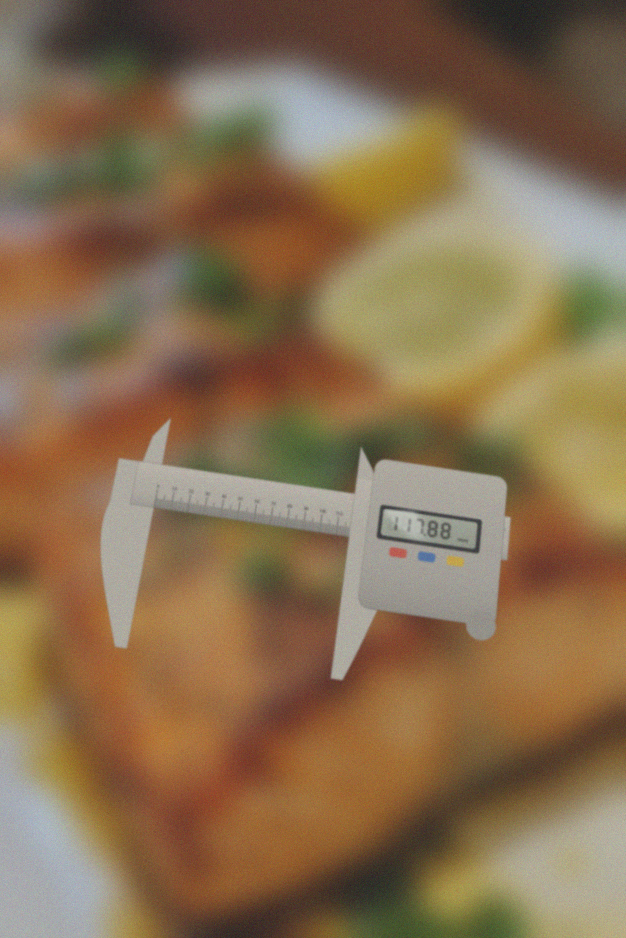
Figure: 117.88 mm
